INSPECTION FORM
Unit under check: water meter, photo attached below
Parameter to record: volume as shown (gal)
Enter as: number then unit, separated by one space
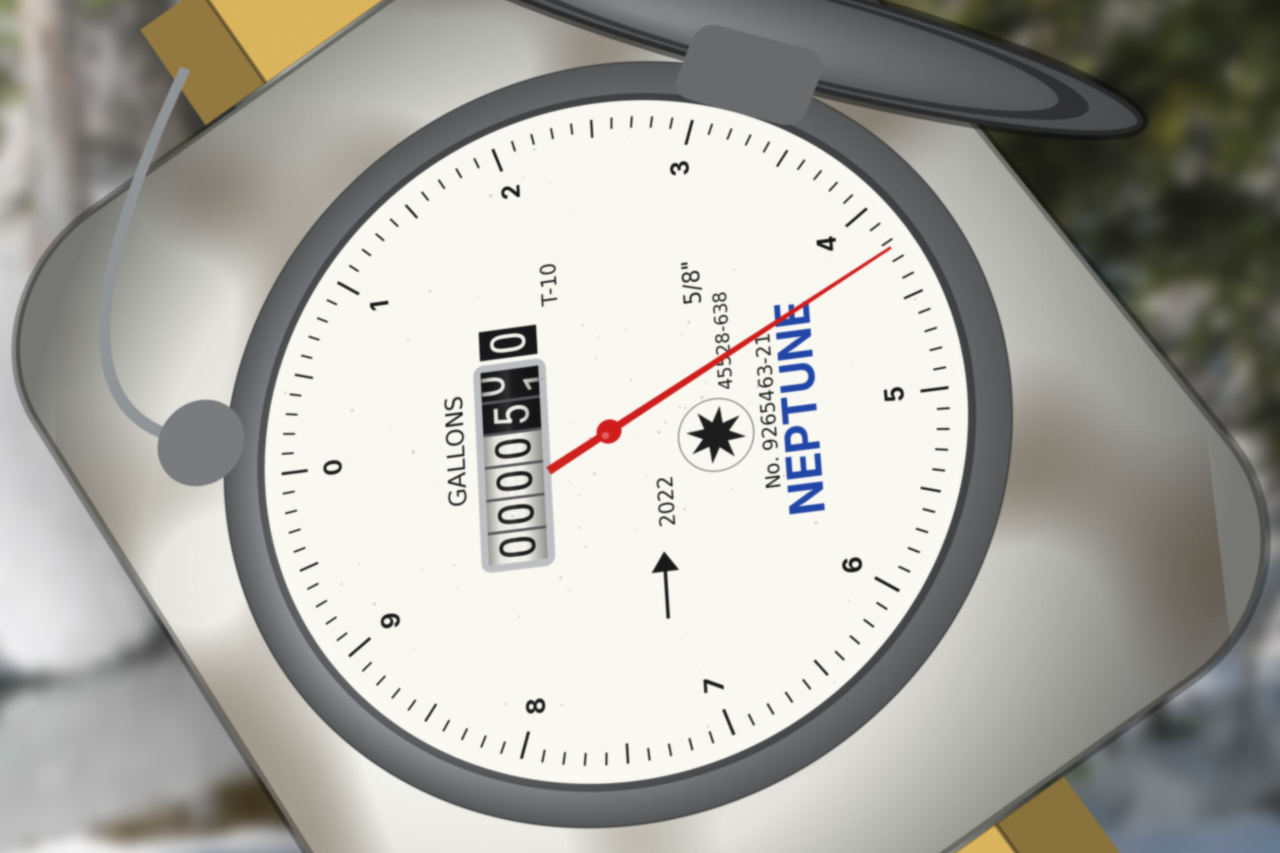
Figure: 504.2 gal
